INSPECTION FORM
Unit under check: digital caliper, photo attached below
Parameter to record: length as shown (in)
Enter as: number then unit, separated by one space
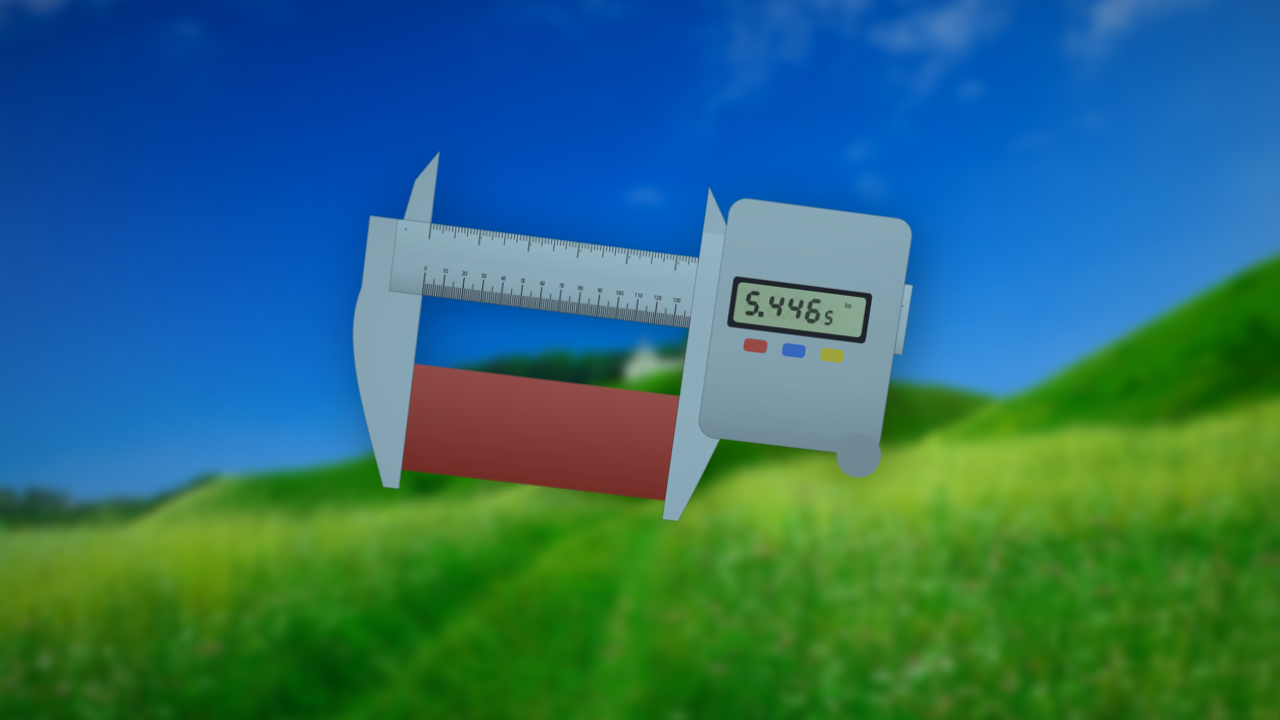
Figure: 5.4465 in
